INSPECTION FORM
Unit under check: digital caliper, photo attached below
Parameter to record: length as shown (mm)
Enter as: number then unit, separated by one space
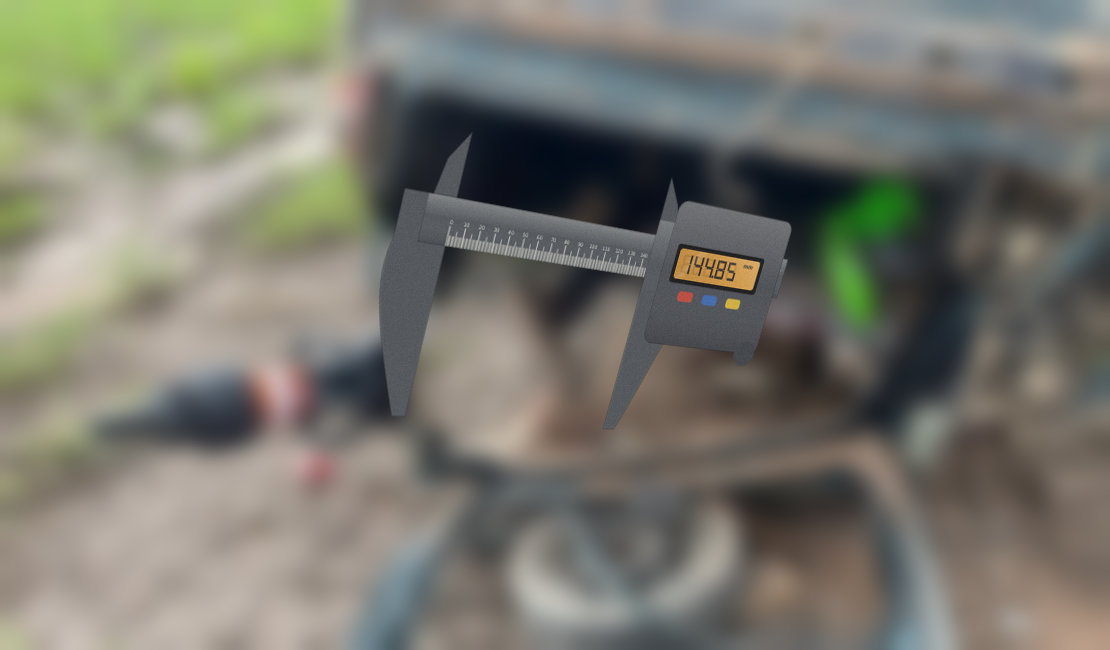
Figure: 144.85 mm
